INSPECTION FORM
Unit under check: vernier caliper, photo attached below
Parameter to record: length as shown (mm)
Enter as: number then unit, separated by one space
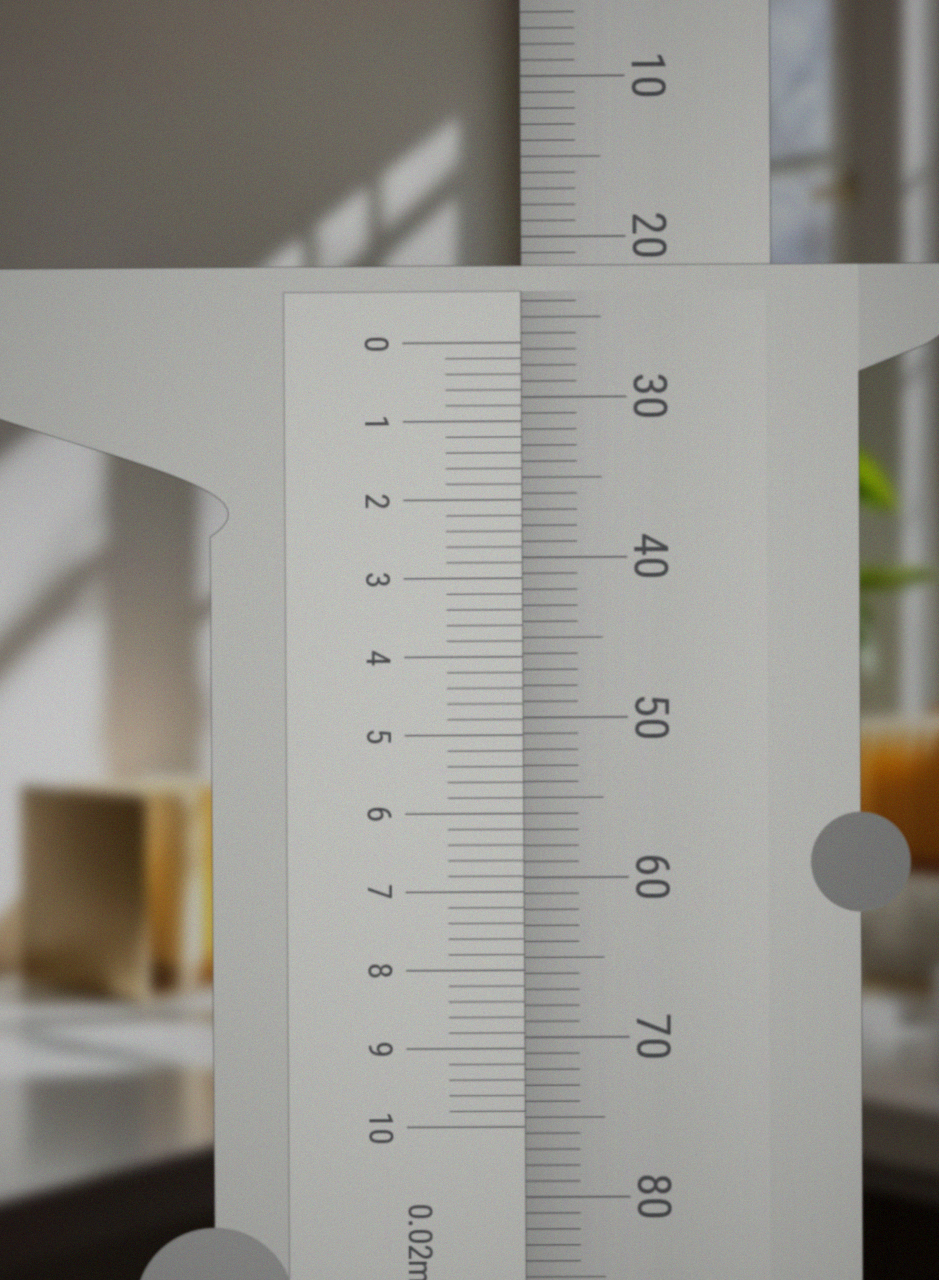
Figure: 26.6 mm
